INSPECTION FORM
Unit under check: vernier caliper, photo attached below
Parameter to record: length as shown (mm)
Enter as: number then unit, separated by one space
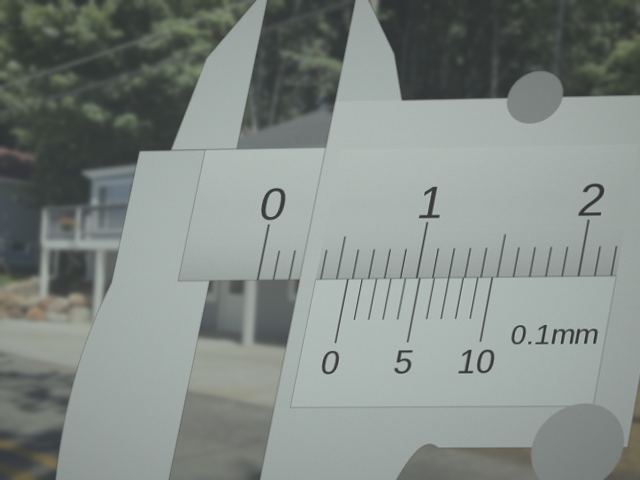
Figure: 5.7 mm
